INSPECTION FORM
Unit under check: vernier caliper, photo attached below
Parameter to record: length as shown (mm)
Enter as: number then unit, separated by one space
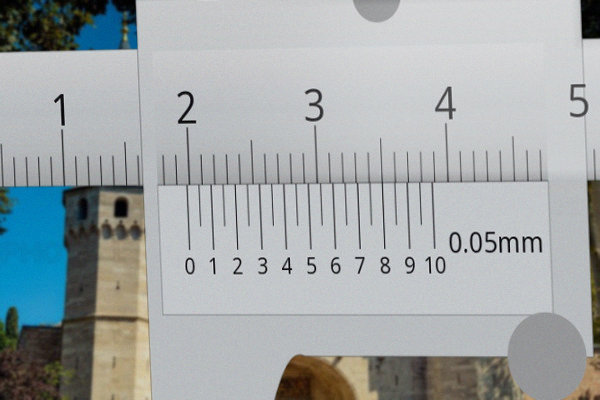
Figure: 19.8 mm
